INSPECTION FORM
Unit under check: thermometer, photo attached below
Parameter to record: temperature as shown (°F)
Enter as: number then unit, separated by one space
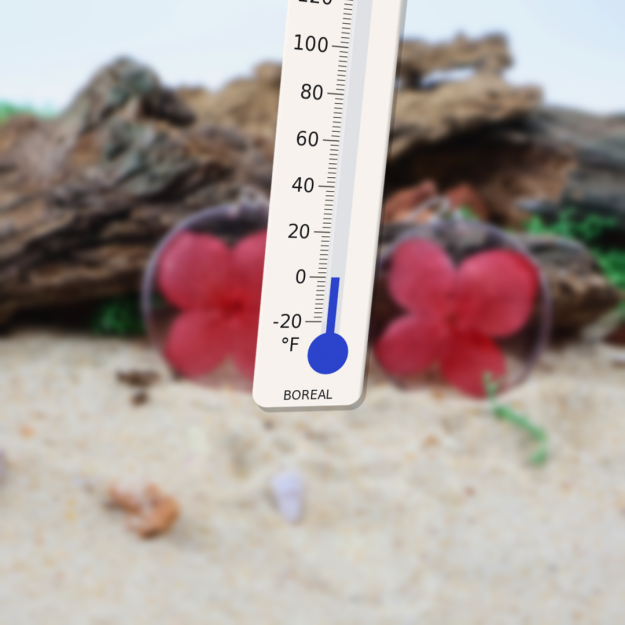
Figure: 0 °F
